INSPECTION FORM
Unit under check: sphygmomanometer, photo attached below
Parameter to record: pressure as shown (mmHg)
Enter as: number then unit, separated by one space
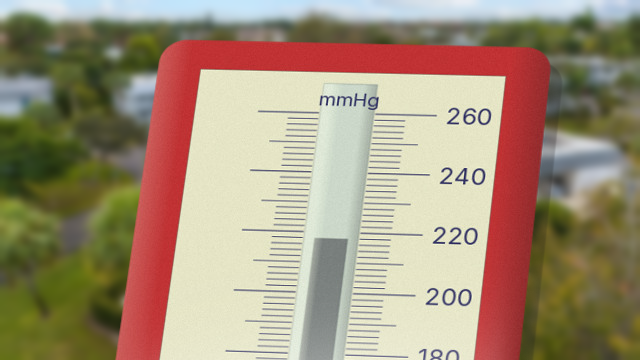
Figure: 218 mmHg
